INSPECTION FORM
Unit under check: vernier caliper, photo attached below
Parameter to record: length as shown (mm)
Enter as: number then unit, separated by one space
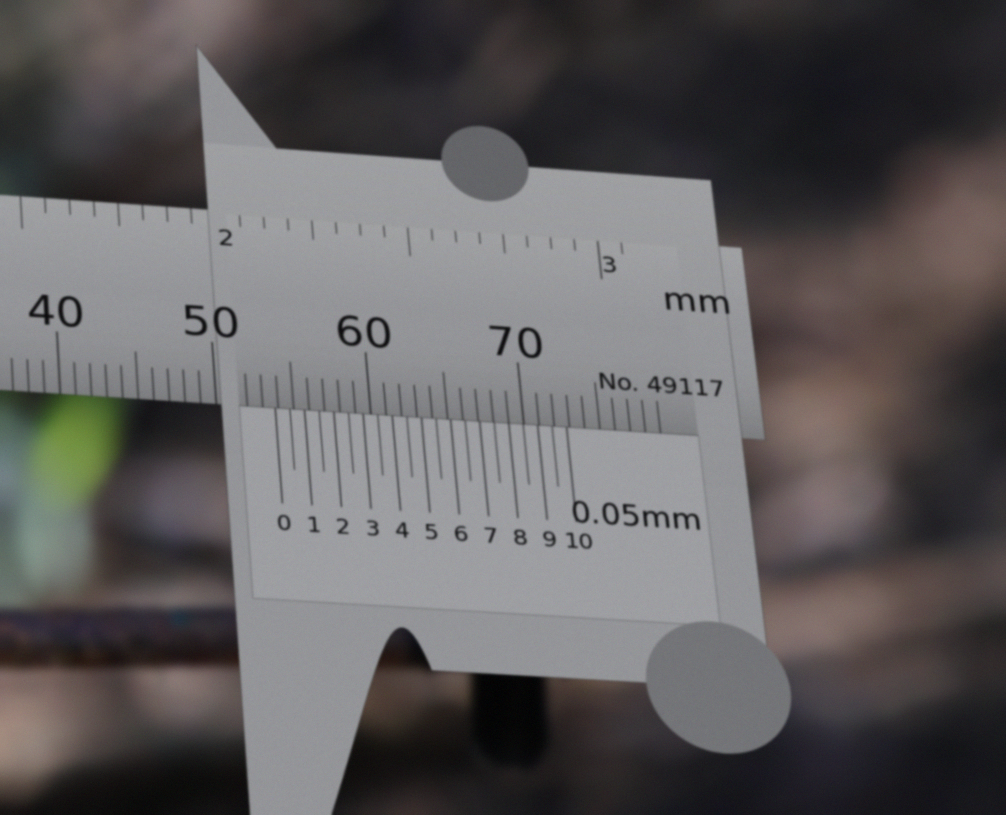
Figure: 53.8 mm
